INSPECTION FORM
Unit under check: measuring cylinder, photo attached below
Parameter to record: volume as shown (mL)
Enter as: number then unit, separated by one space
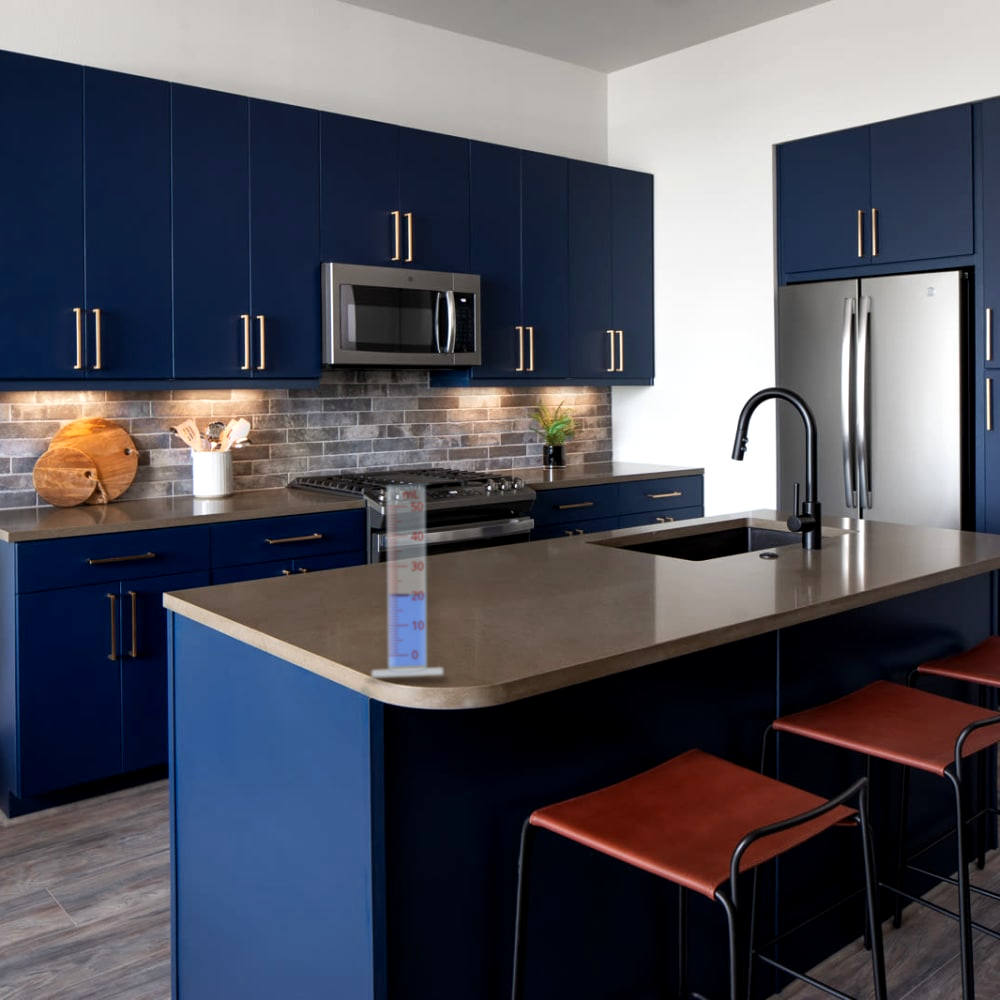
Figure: 20 mL
